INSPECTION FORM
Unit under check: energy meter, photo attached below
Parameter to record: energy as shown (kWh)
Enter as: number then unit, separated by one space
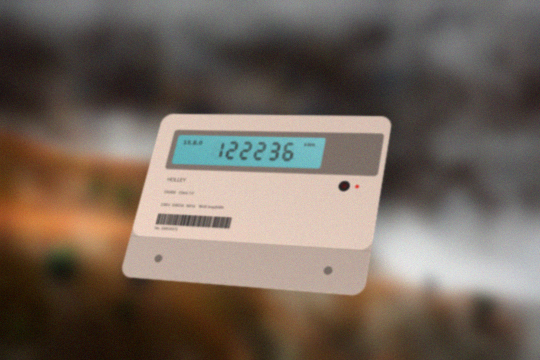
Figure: 122236 kWh
